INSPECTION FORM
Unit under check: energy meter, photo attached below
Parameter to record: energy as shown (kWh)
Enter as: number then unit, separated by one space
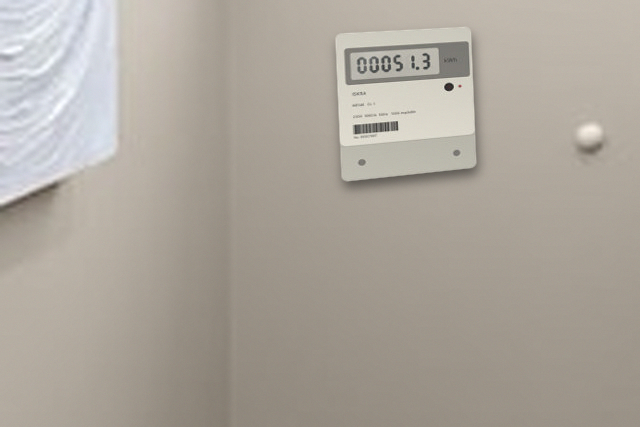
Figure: 51.3 kWh
